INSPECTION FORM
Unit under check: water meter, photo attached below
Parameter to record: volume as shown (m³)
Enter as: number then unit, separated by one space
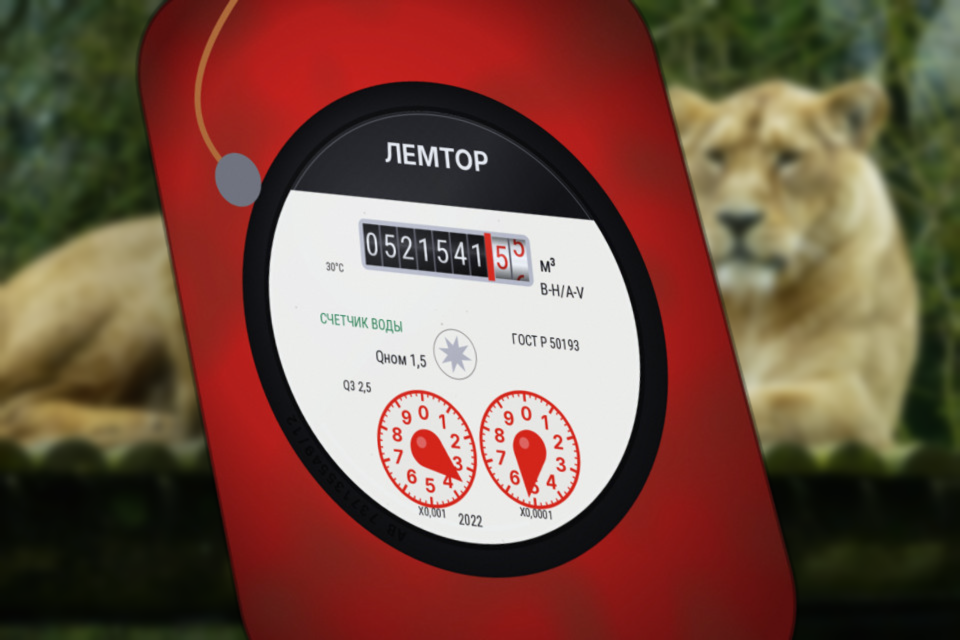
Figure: 521541.5535 m³
